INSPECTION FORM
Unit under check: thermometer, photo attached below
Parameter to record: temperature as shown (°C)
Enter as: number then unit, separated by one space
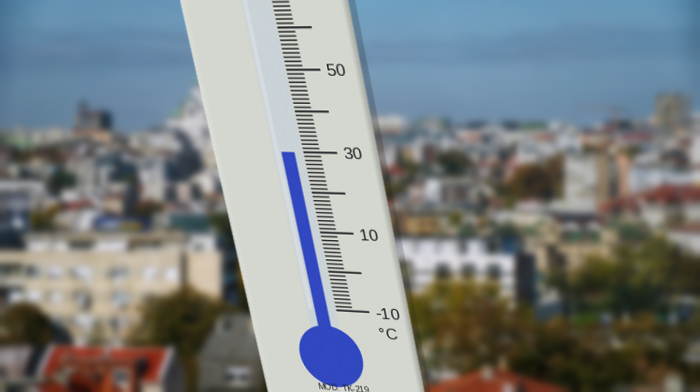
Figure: 30 °C
